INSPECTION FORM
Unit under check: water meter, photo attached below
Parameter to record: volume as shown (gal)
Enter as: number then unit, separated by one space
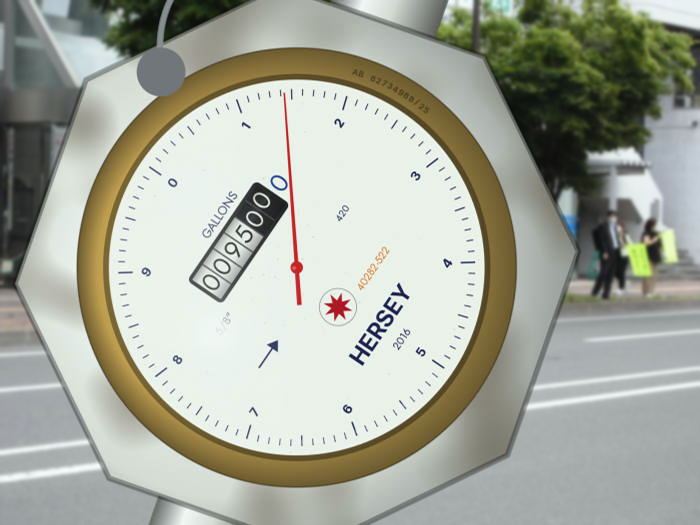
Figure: 95001.4 gal
